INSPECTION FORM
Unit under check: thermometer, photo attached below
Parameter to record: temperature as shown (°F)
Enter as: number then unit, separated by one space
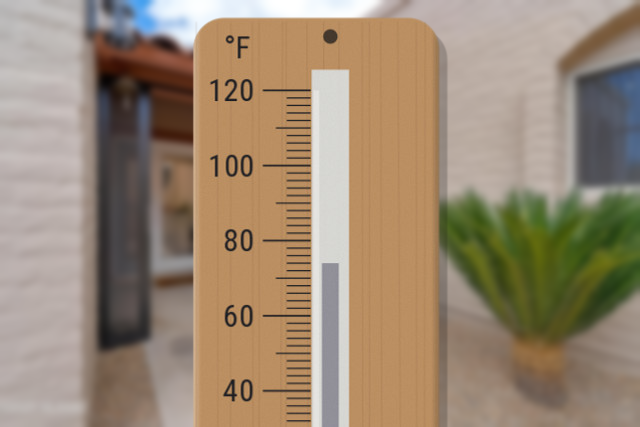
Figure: 74 °F
